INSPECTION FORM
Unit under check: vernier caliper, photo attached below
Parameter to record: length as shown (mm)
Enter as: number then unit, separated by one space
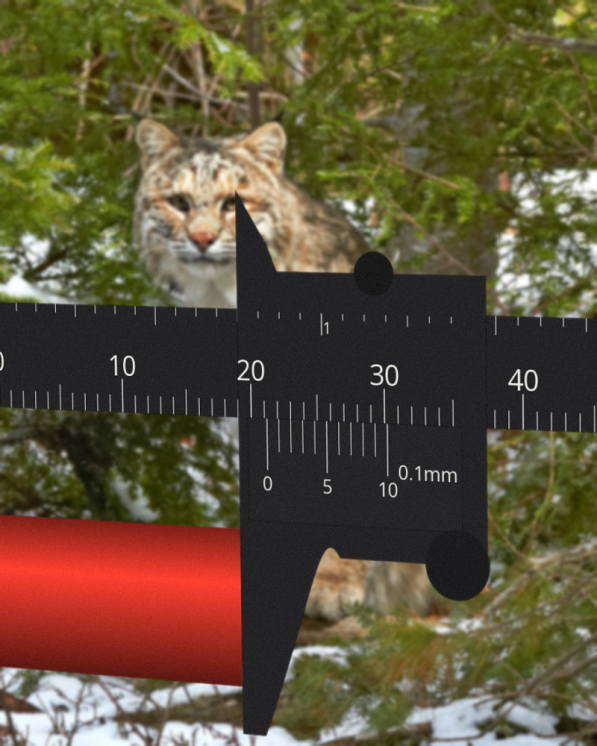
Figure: 21.2 mm
